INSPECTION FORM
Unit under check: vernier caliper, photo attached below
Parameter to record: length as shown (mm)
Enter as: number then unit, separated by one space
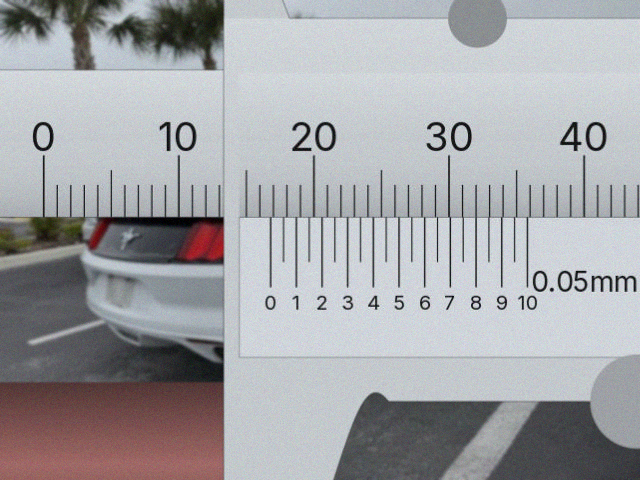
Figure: 16.8 mm
